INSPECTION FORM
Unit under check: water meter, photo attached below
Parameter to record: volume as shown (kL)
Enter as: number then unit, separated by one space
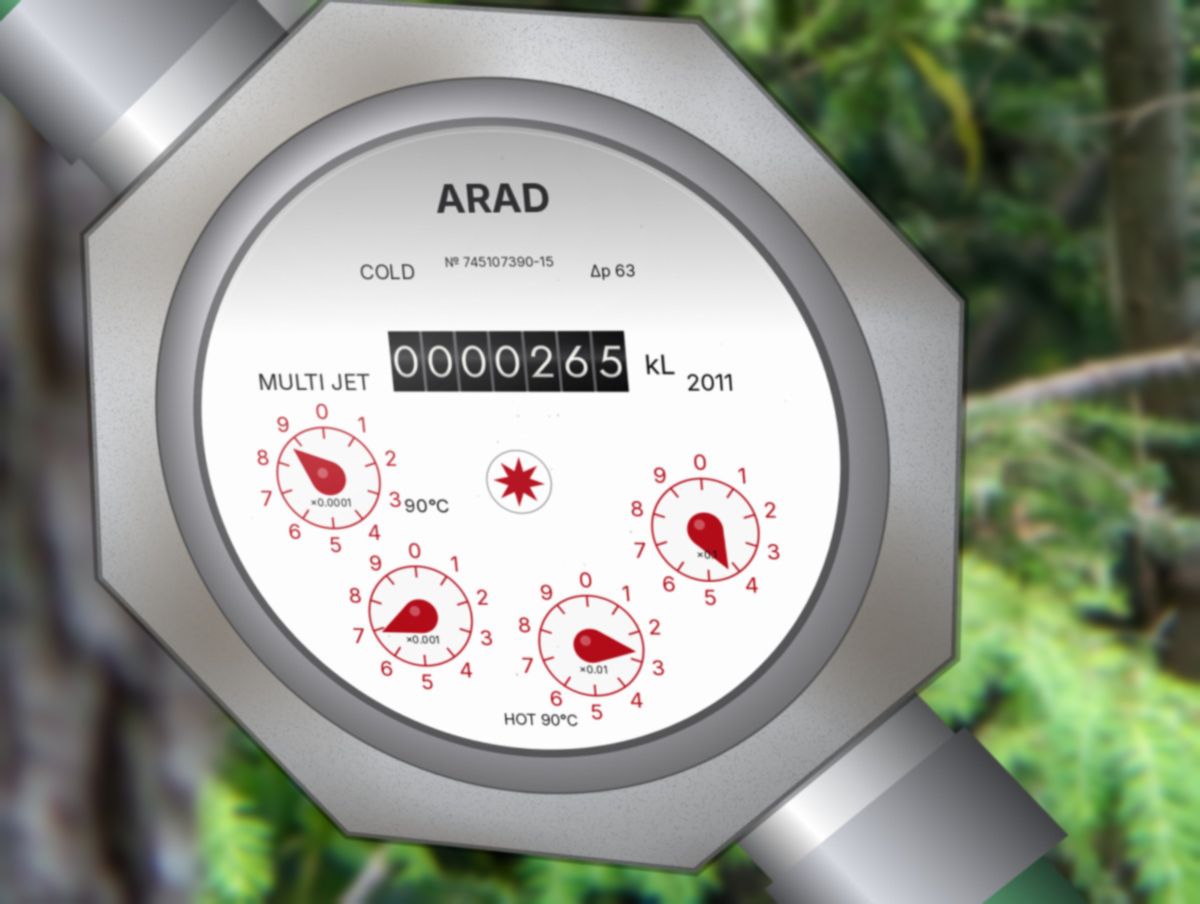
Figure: 265.4268 kL
